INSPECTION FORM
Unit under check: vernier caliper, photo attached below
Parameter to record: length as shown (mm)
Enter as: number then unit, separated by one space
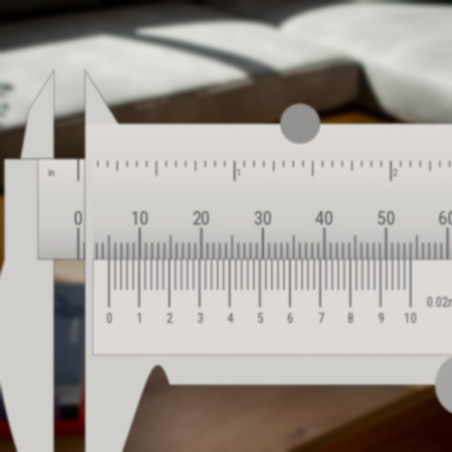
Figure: 5.0 mm
